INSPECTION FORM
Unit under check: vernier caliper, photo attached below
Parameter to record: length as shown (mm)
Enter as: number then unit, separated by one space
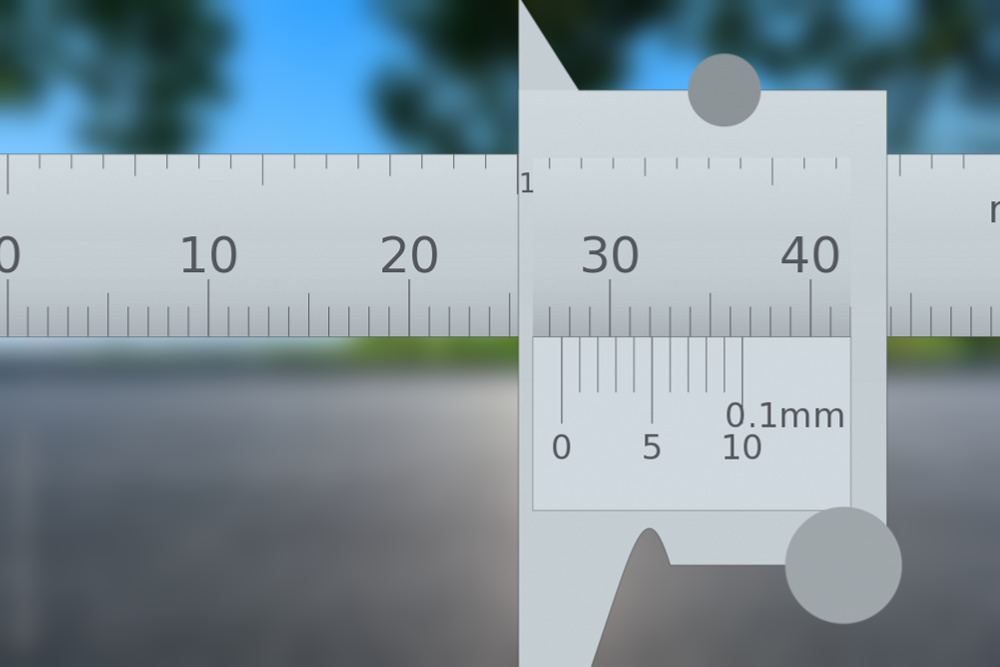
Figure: 27.6 mm
